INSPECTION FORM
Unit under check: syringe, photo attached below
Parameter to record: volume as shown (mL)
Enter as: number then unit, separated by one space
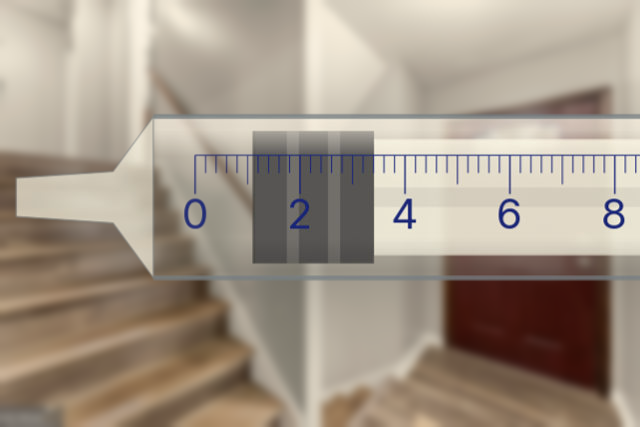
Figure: 1.1 mL
